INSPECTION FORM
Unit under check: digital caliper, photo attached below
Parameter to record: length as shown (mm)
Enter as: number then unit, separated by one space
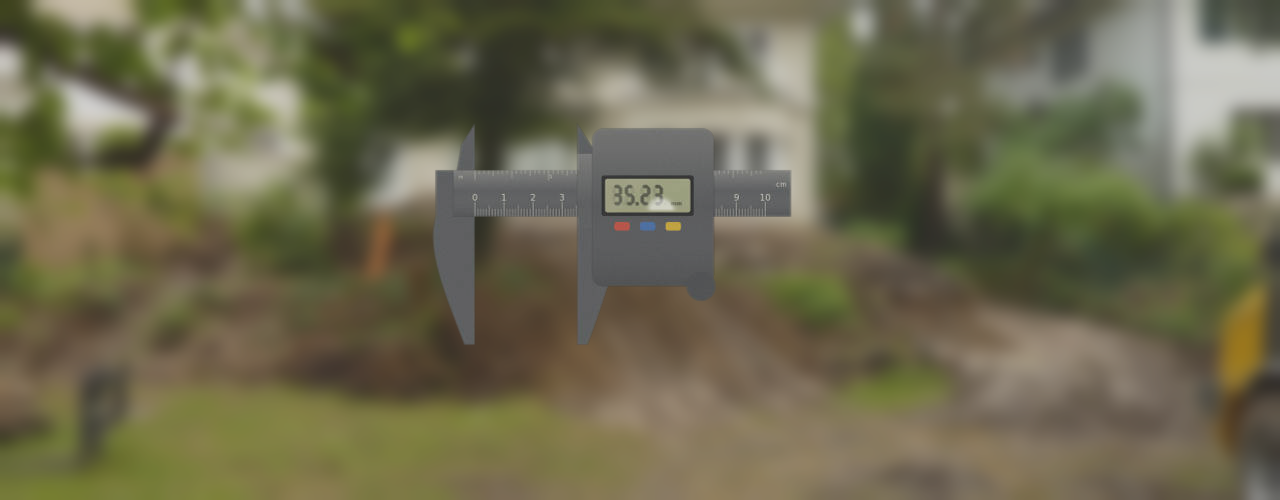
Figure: 35.23 mm
